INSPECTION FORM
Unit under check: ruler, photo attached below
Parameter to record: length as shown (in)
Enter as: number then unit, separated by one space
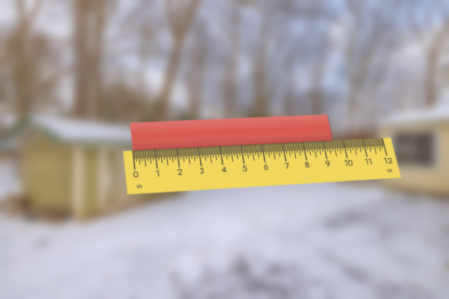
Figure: 9.5 in
